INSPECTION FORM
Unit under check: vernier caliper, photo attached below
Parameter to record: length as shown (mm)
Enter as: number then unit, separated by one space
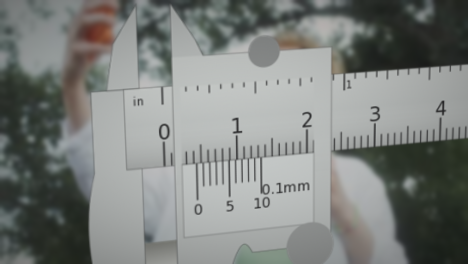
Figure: 4.4 mm
